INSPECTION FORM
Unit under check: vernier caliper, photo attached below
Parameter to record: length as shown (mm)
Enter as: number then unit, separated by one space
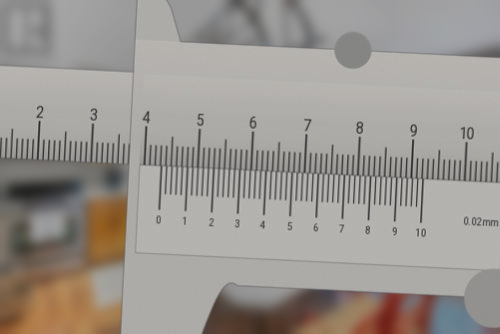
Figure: 43.2 mm
